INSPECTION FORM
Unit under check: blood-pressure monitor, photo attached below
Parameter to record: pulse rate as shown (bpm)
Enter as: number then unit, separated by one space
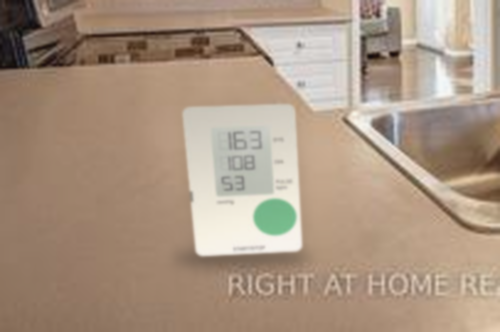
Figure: 53 bpm
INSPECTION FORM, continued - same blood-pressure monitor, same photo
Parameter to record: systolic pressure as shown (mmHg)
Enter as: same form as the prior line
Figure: 163 mmHg
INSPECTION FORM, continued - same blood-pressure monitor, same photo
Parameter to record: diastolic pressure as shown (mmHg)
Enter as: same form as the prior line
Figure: 108 mmHg
